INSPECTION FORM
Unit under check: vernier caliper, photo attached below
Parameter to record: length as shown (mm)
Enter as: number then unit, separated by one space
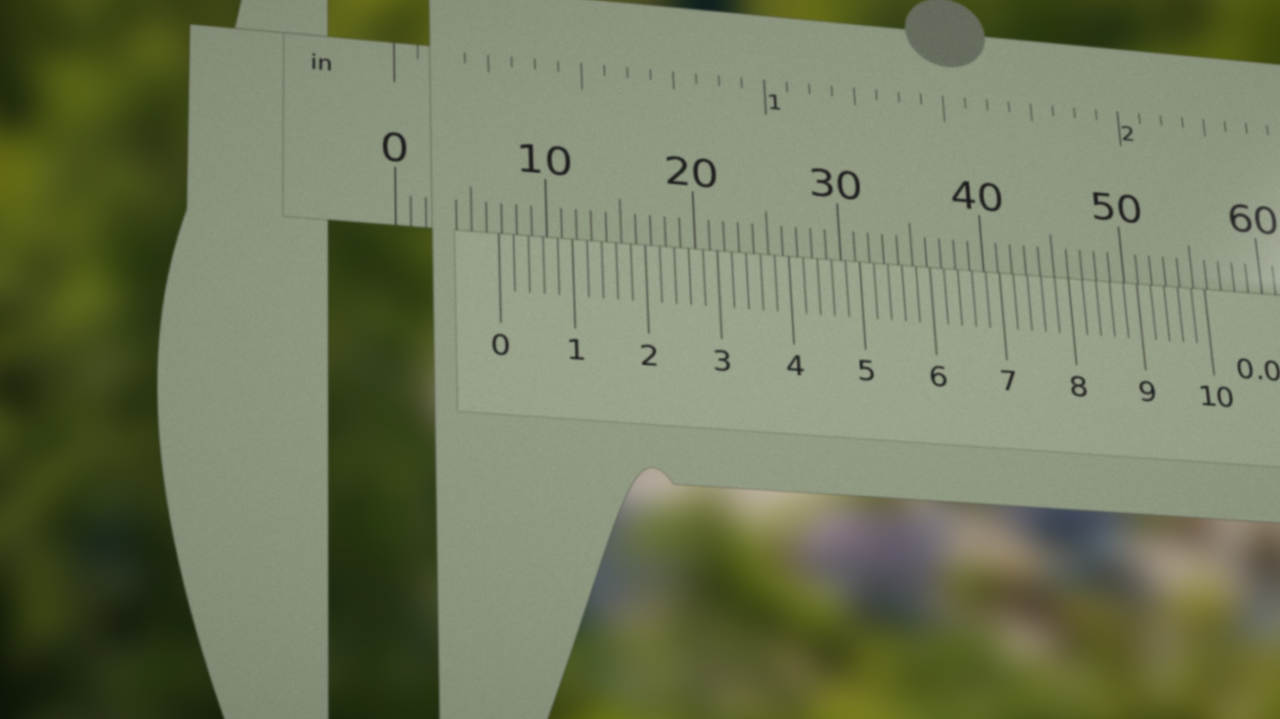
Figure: 6.8 mm
